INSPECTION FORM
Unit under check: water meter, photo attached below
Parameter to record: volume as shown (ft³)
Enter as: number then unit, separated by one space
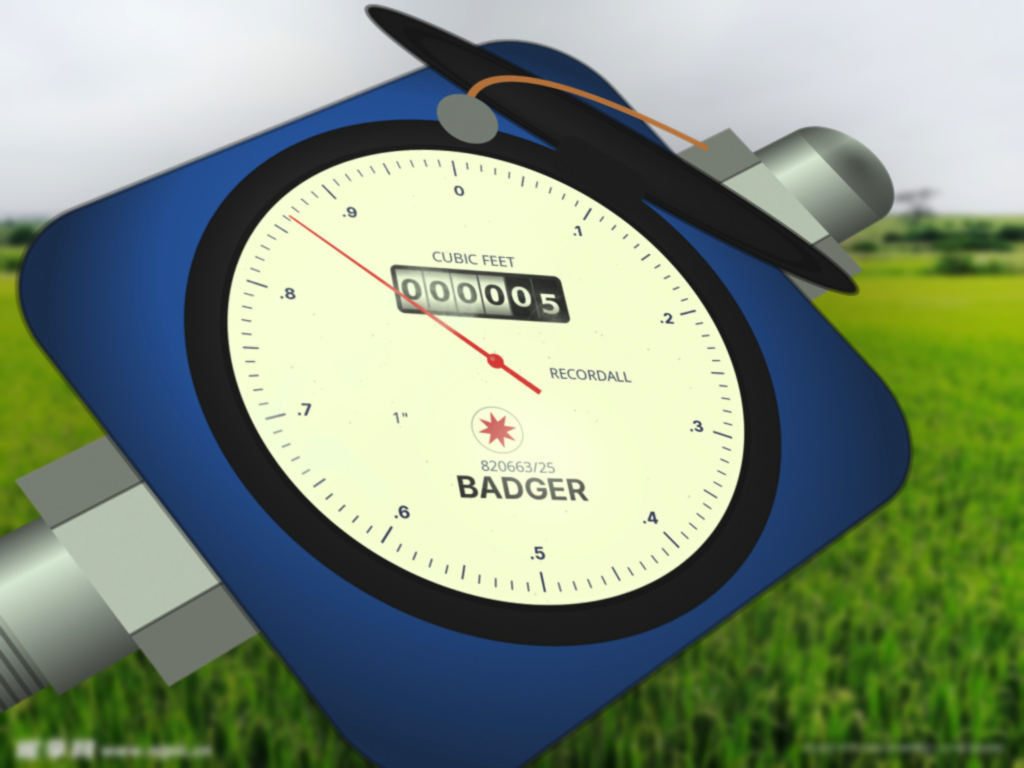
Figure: 4.86 ft³
